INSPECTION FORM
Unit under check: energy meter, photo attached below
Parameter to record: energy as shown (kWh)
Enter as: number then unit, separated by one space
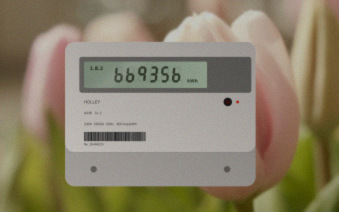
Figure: 669356 kWh
